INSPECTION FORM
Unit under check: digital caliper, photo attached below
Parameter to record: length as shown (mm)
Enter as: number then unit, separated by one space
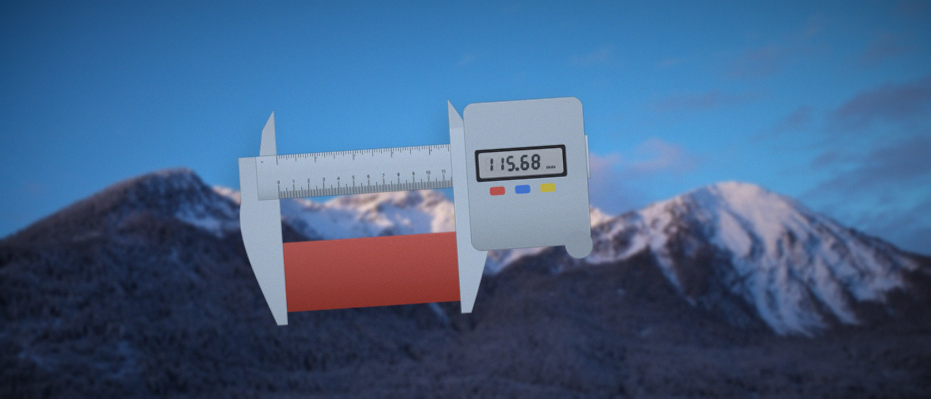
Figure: 115.68 mm
